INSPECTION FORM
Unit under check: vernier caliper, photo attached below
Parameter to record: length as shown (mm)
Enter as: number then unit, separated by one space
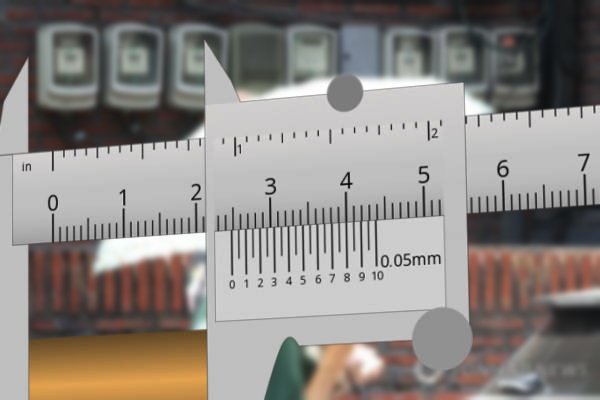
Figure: 24.8 mm
